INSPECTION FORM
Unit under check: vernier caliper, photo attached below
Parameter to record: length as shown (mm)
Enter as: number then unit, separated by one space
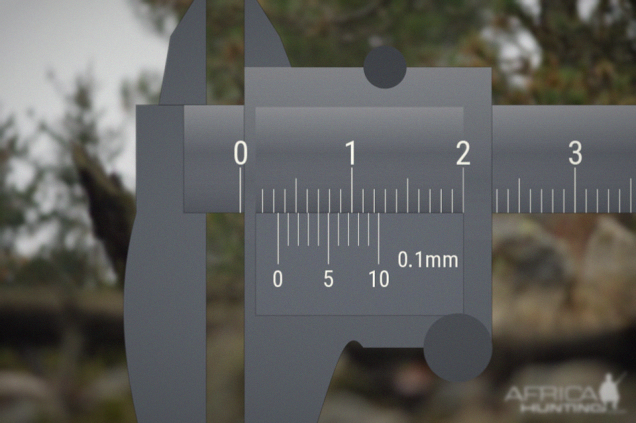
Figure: 3.4 mm
